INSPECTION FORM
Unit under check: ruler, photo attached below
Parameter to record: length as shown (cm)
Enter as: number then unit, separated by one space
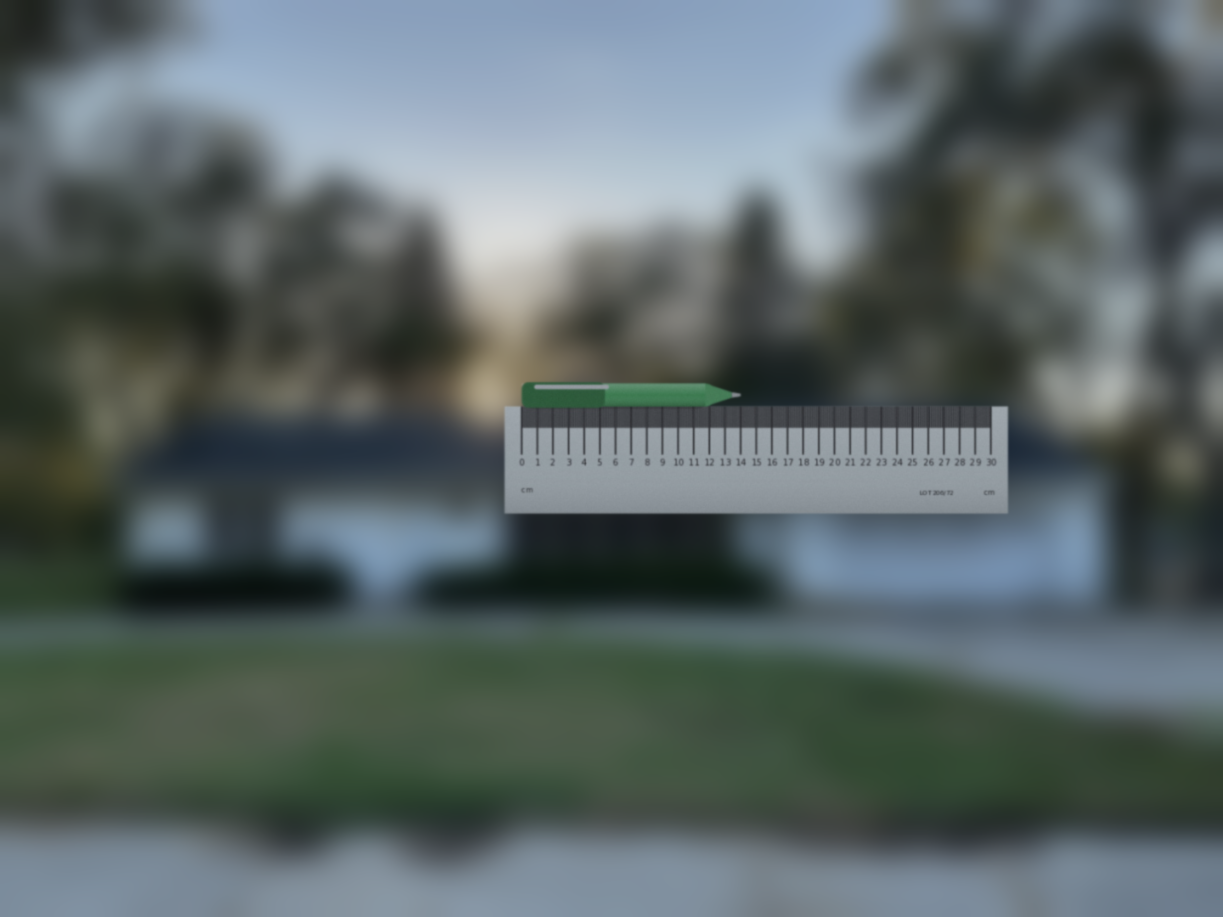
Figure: 14 cm
